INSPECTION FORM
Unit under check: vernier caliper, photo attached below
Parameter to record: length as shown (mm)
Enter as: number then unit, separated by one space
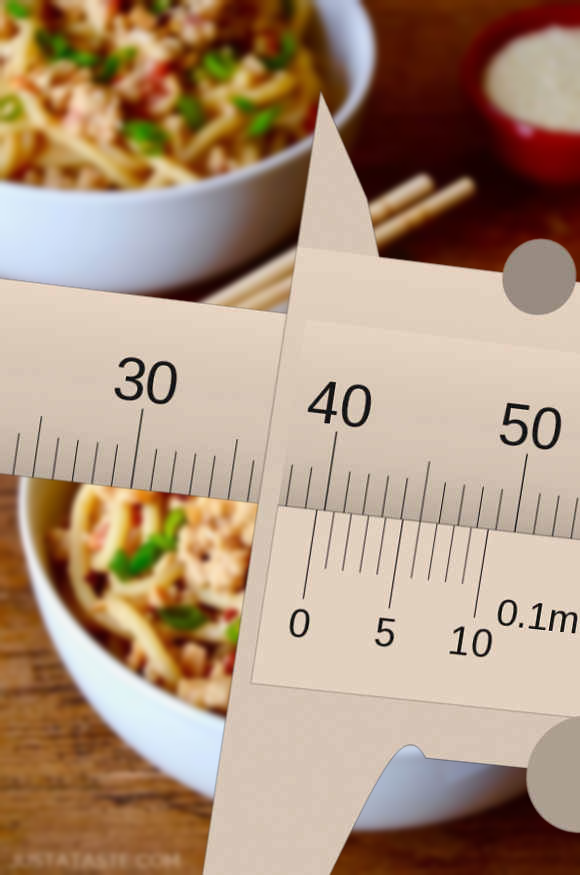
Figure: 39.6 mm
